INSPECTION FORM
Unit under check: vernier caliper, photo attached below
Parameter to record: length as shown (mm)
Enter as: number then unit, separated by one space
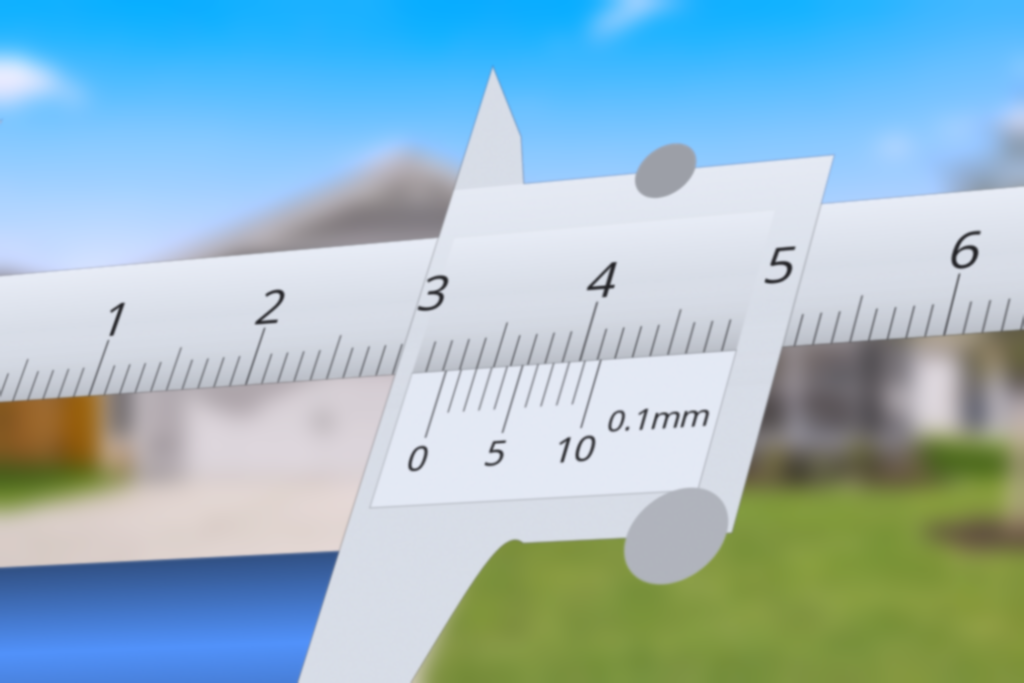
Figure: 32.2 mm
